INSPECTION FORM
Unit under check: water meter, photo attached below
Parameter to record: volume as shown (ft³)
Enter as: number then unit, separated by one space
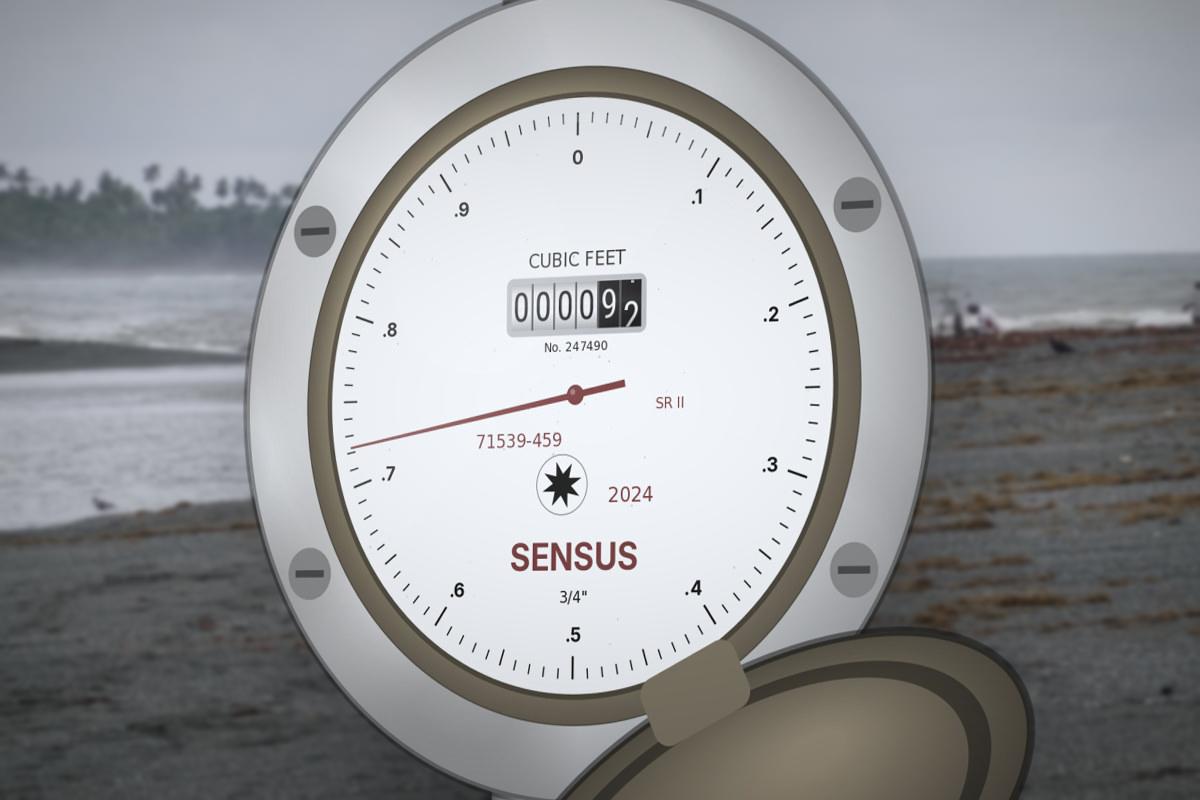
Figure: 91.72 ft³
